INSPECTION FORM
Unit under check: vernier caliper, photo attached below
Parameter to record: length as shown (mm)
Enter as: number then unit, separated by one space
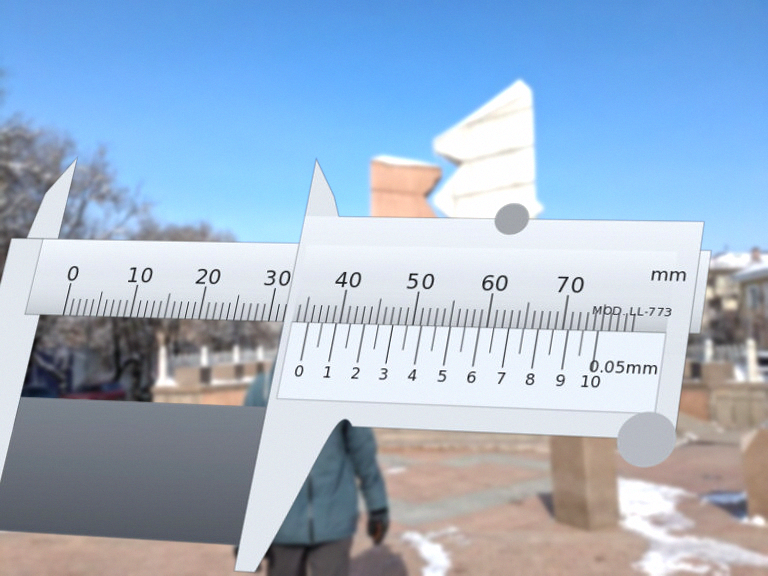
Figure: 35.6 mm
